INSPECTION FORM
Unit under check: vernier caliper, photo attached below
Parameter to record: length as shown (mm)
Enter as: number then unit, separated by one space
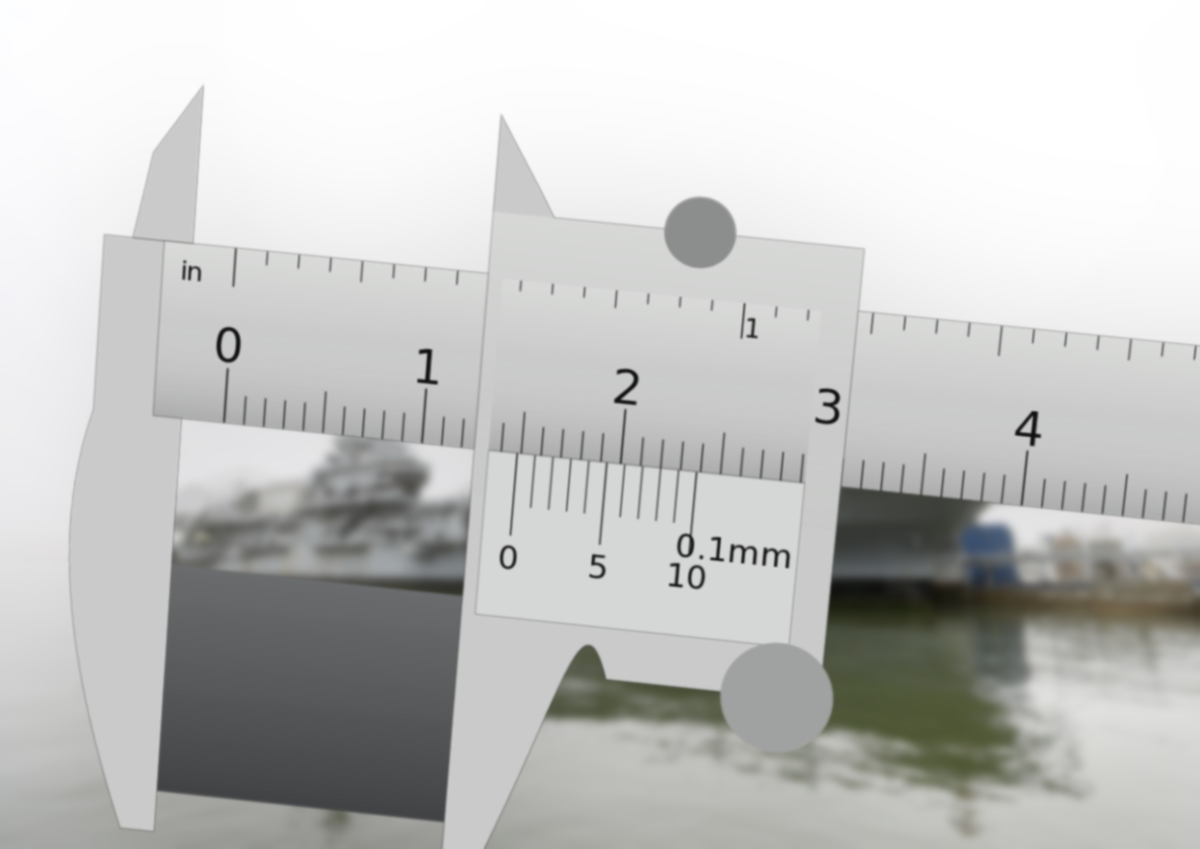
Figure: 14.8 mm
